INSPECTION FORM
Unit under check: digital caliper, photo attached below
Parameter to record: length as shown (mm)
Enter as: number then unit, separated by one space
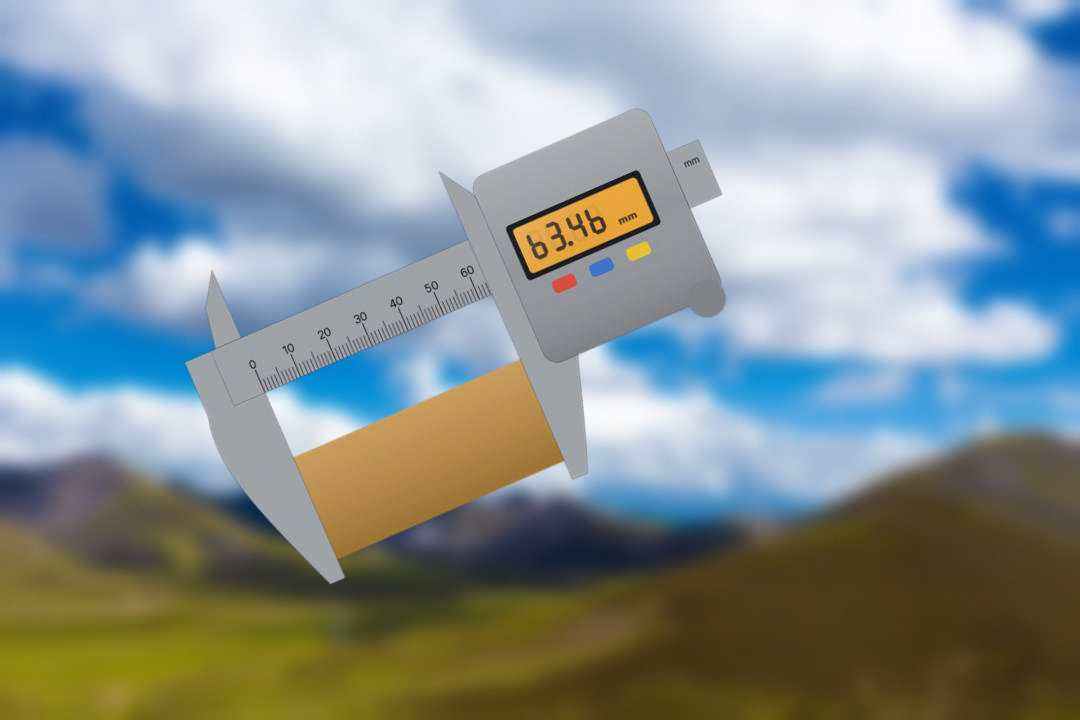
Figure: 63.46 mm
